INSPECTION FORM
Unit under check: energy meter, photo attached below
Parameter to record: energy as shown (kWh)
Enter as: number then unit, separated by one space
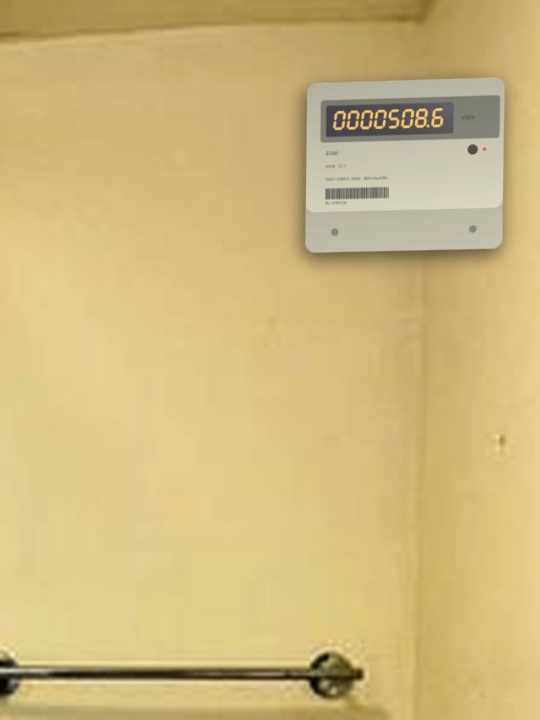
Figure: 508.6 kWh
